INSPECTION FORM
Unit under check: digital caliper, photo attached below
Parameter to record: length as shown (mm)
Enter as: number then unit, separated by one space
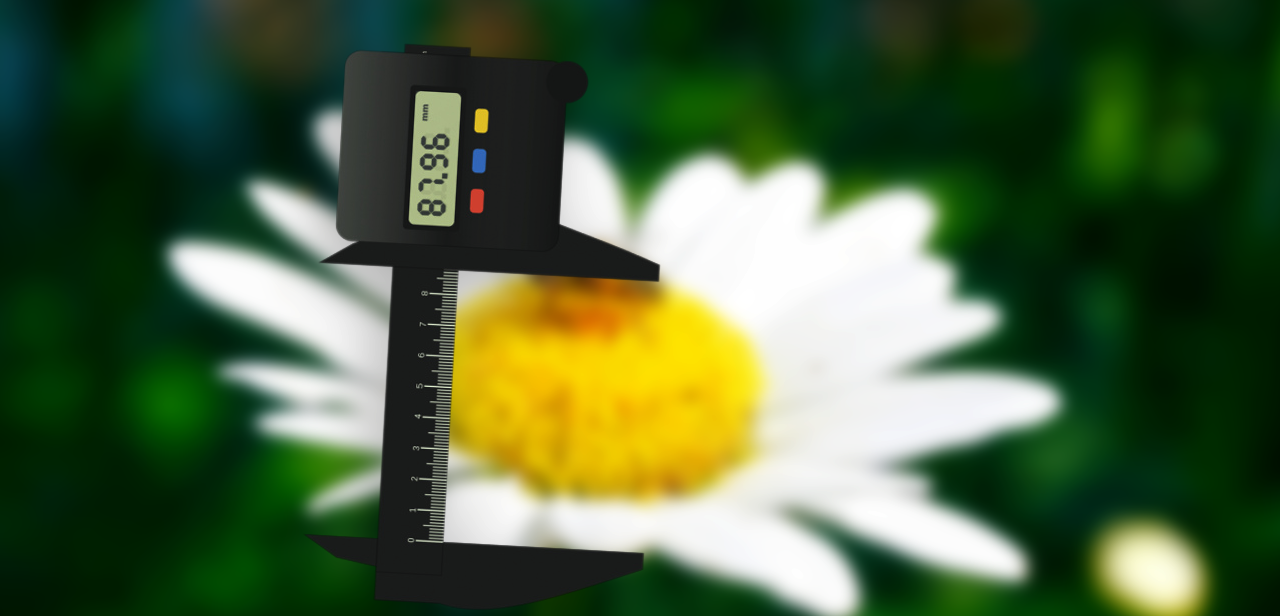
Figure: 87.96 mm
